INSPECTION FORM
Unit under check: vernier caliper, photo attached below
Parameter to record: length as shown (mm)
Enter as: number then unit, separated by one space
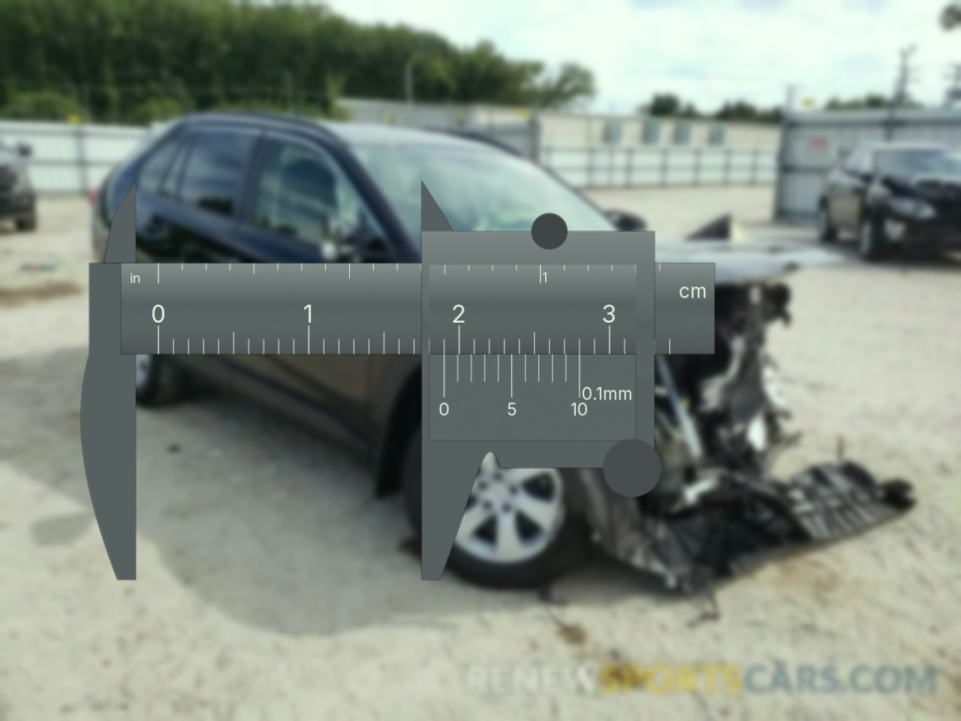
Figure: 19.0 mm
